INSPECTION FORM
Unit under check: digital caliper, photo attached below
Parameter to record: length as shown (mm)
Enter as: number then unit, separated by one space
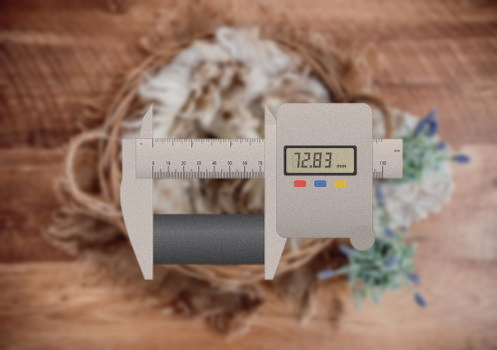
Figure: 72.83 mm
